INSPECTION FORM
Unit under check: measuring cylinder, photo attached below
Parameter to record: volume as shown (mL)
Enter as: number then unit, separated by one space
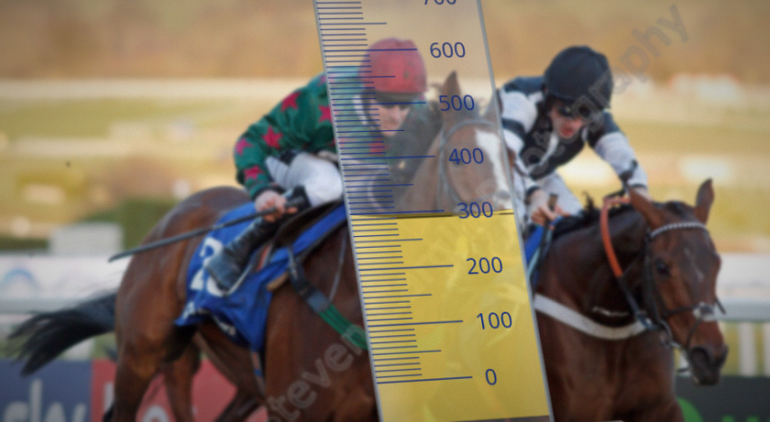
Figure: 290 mL
